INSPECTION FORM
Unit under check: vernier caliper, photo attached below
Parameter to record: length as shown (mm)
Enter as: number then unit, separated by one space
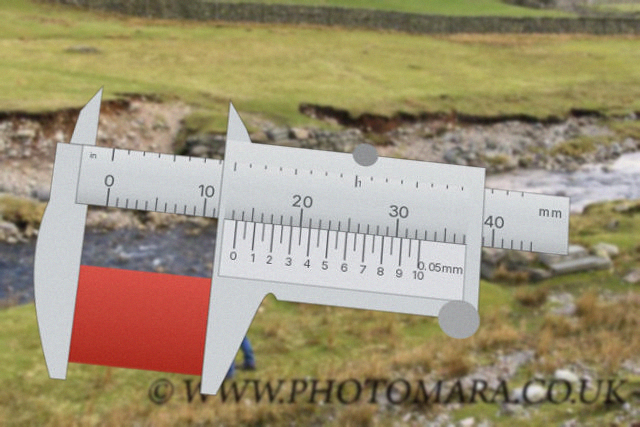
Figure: 13.4 mm
